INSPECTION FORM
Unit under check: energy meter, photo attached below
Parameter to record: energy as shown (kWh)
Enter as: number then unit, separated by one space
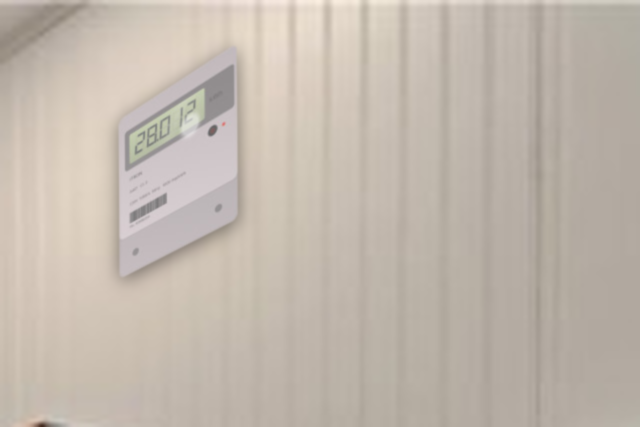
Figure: 28.012 kWh
